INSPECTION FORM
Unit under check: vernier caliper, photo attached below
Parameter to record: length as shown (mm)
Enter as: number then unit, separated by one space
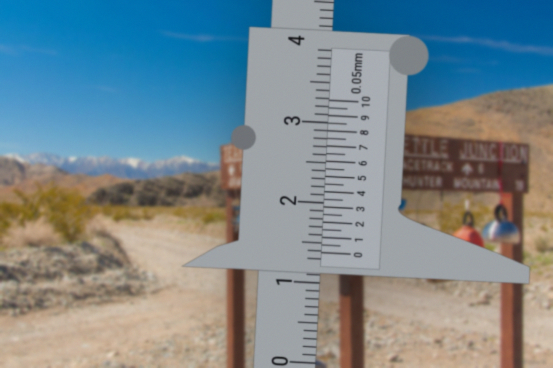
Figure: 13.8 mm
